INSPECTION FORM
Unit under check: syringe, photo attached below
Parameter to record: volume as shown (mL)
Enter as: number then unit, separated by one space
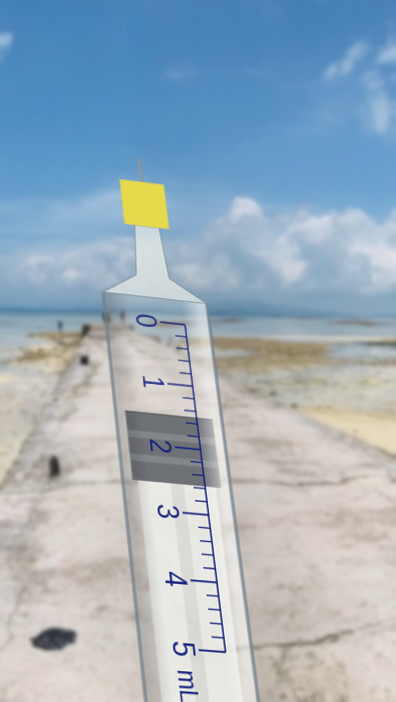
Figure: 1.5 mL
